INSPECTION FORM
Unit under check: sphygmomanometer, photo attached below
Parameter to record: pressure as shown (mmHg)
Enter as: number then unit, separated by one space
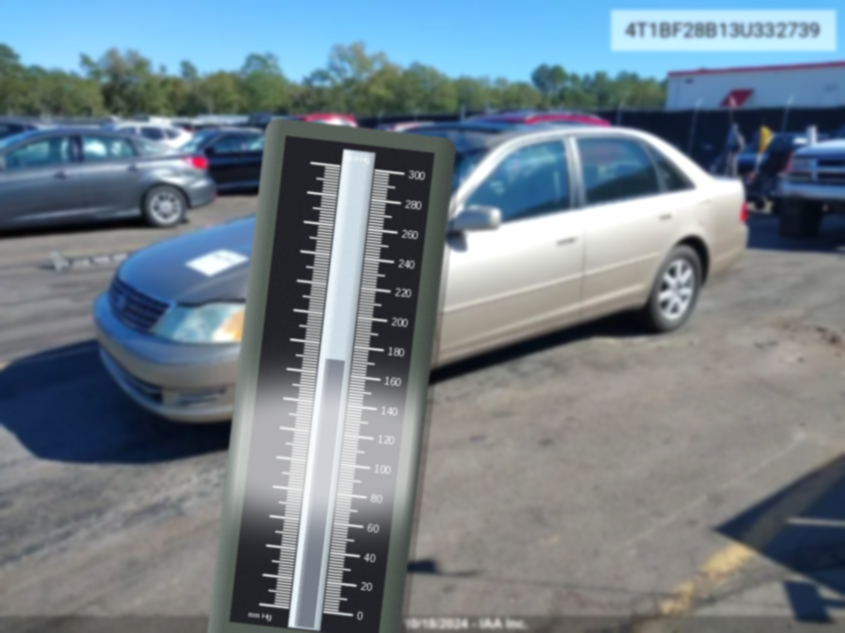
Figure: 170 mmHg
